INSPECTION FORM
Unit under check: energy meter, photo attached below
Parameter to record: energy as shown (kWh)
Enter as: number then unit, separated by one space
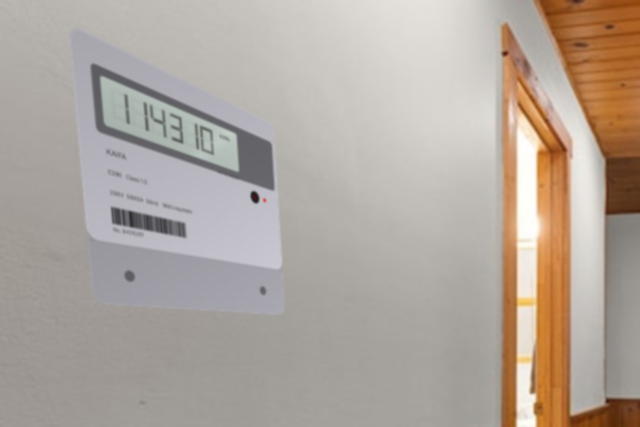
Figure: 114310 kWh
